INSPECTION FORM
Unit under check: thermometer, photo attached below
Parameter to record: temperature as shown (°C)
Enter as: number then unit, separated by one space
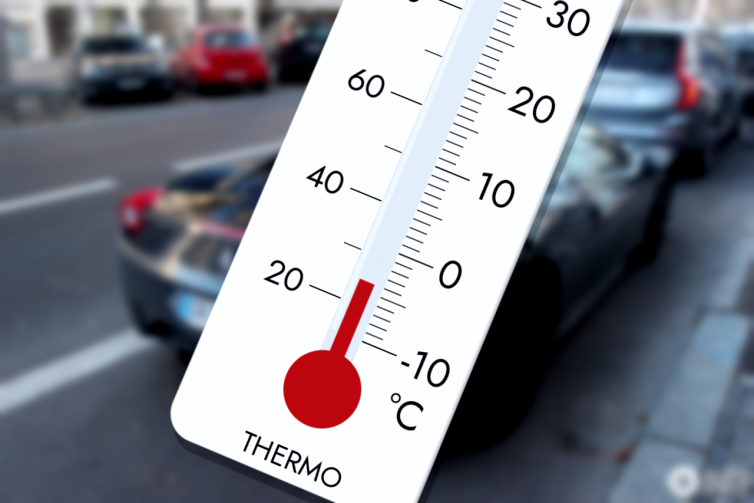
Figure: -4 °C
